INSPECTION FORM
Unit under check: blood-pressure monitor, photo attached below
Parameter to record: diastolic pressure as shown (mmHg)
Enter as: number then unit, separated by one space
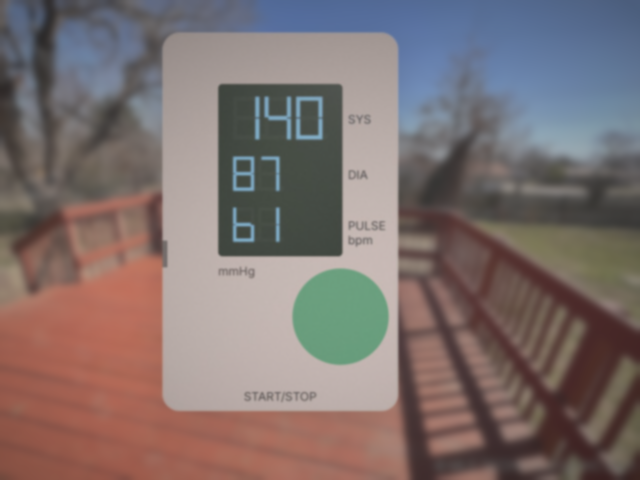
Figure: 87 mmHg
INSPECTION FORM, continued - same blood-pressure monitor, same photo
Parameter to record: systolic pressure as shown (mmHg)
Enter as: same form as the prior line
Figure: 140 mmHg
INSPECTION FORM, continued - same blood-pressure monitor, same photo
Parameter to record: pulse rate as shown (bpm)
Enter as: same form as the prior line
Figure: 61 bpm
